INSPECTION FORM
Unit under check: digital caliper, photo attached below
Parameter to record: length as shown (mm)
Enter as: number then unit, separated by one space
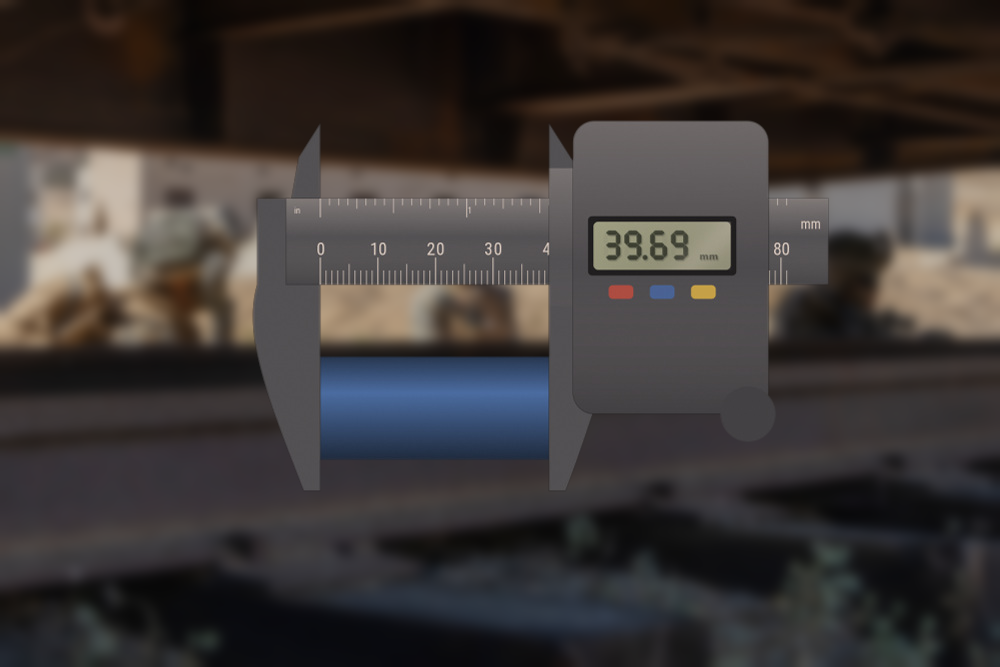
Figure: 39.69 mm
